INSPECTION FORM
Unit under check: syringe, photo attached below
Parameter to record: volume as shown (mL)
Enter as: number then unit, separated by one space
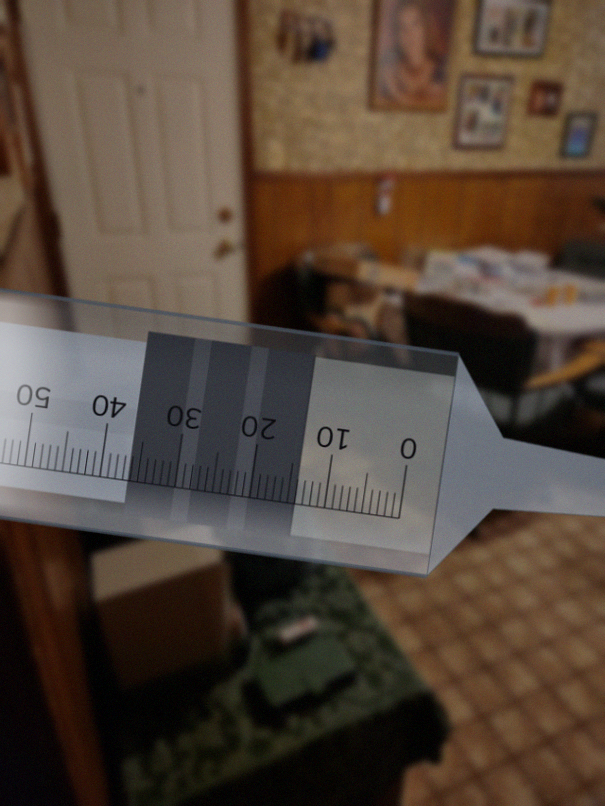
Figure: 14 mL
